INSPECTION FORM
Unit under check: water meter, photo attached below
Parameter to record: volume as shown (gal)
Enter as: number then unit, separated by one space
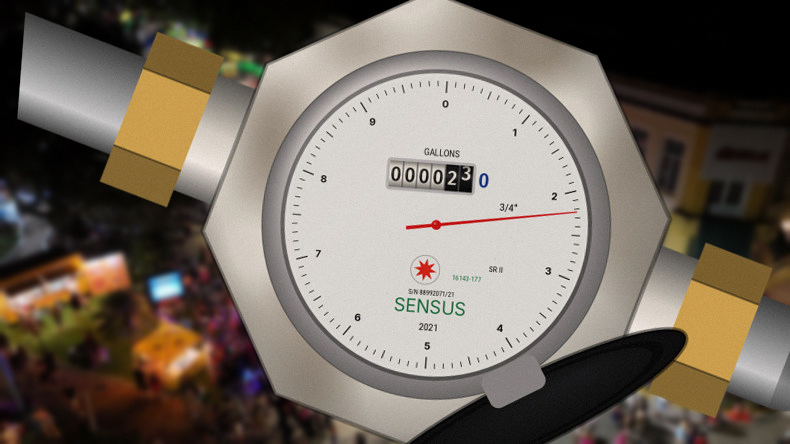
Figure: 232.2 gal
